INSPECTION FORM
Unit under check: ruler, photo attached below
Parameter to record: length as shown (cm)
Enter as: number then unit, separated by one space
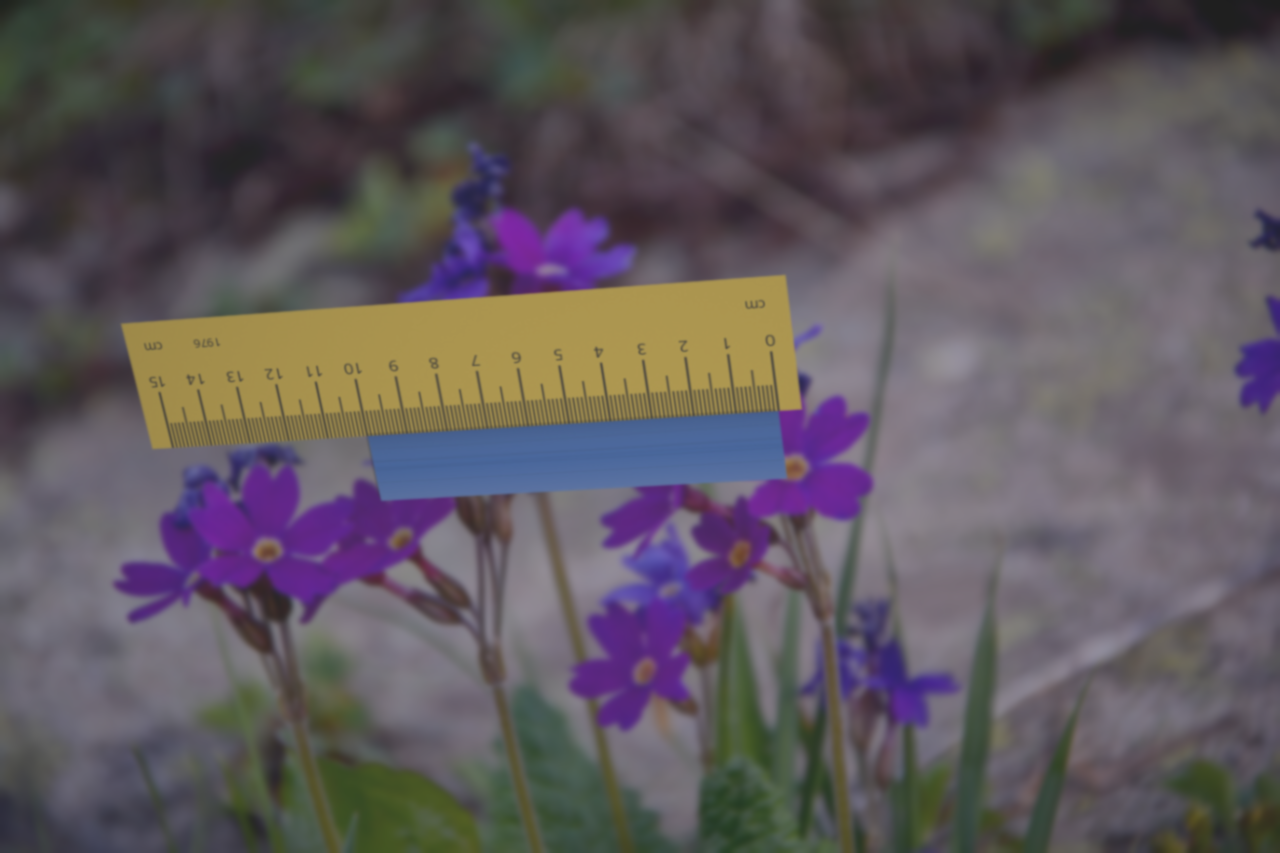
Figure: 10 cm
